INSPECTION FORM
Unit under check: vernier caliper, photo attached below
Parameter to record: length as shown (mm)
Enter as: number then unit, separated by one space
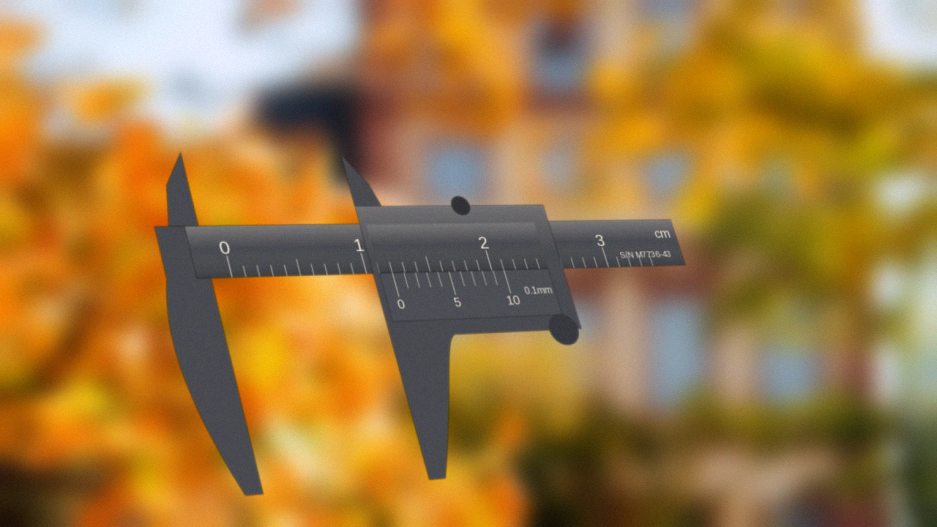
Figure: 12.0 mm
